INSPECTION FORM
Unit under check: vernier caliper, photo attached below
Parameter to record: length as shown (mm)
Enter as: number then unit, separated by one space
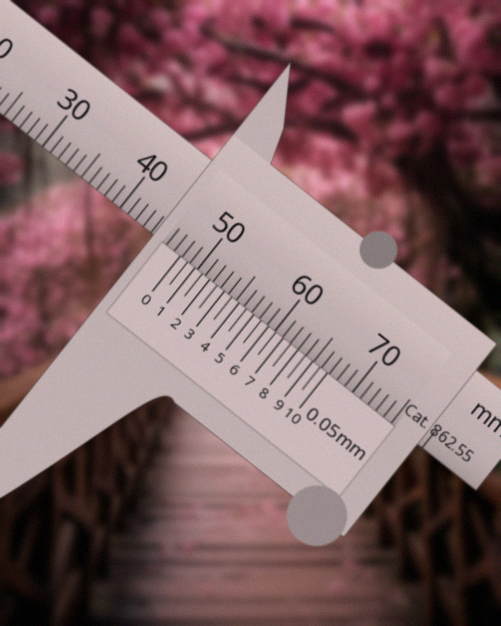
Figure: 47.8 mm
